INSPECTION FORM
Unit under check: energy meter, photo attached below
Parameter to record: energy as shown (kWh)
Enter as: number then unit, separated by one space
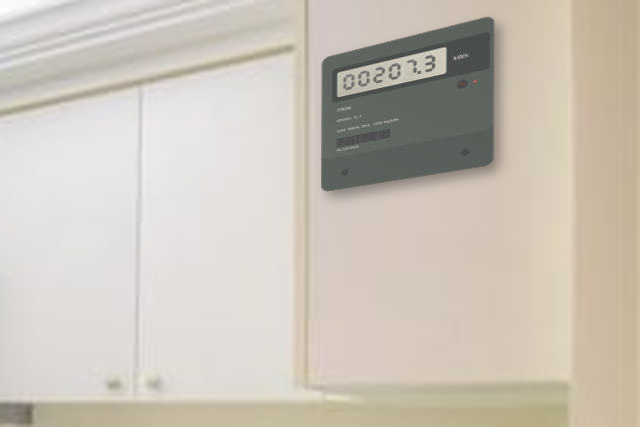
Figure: 207.3 kWh
